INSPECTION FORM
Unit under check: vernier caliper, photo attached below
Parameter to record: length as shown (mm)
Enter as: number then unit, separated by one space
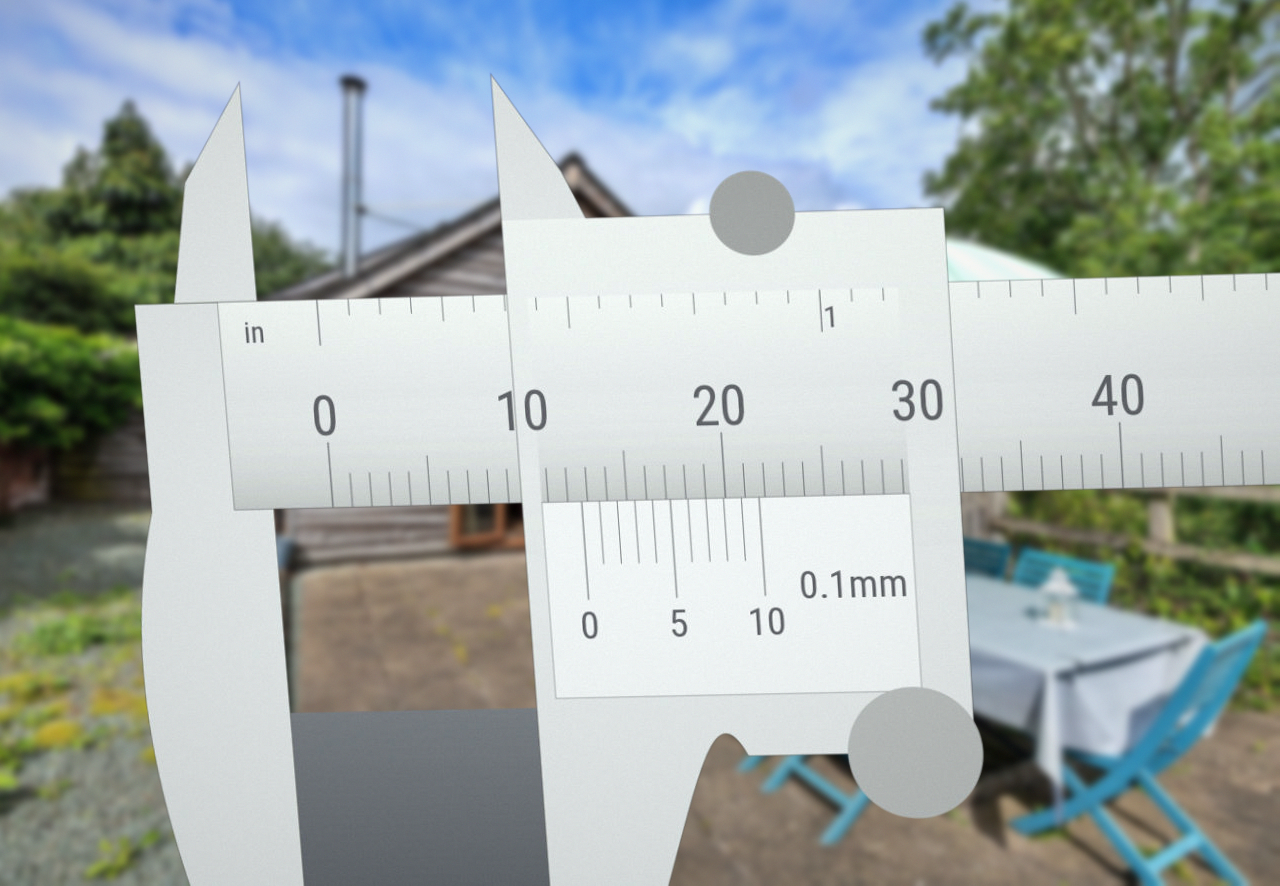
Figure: 12.7 mm
